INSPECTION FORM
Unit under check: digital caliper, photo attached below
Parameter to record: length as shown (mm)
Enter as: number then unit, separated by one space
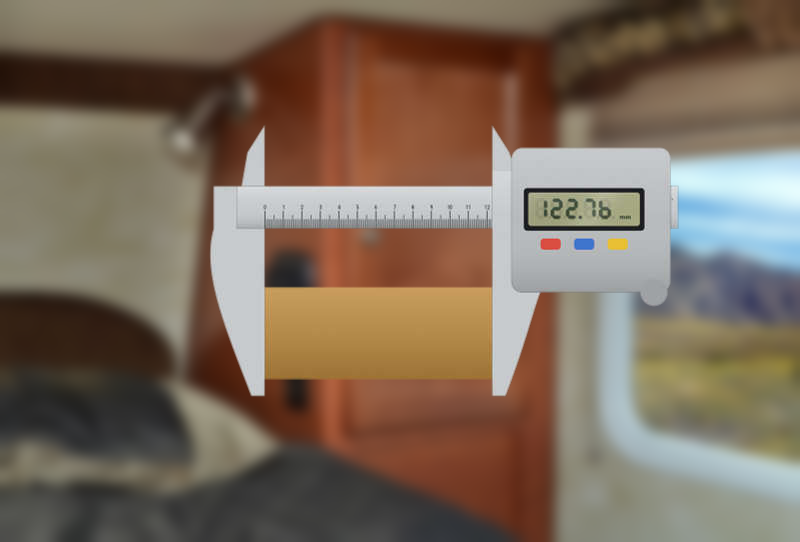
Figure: 122.76 mm
